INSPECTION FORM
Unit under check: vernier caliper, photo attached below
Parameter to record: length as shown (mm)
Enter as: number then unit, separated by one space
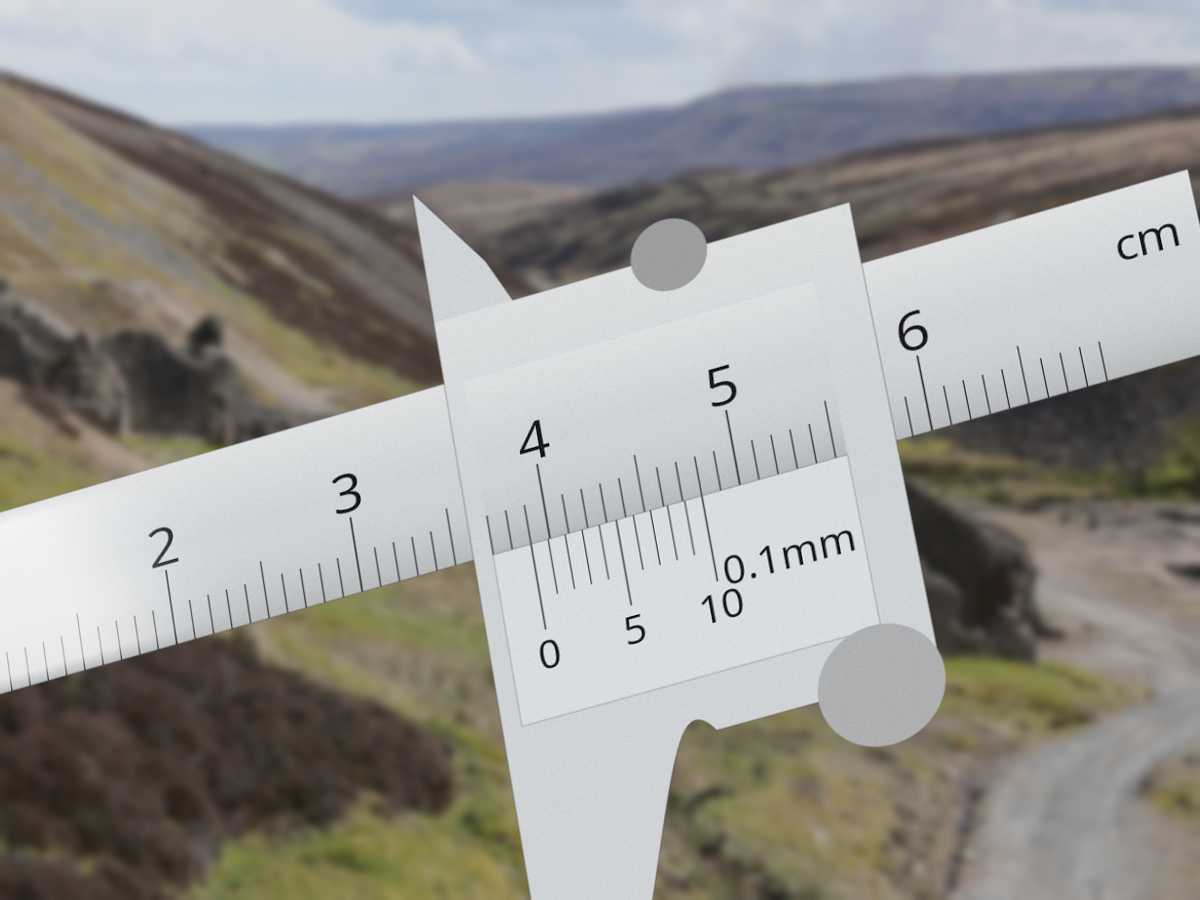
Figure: 39.0 mm
